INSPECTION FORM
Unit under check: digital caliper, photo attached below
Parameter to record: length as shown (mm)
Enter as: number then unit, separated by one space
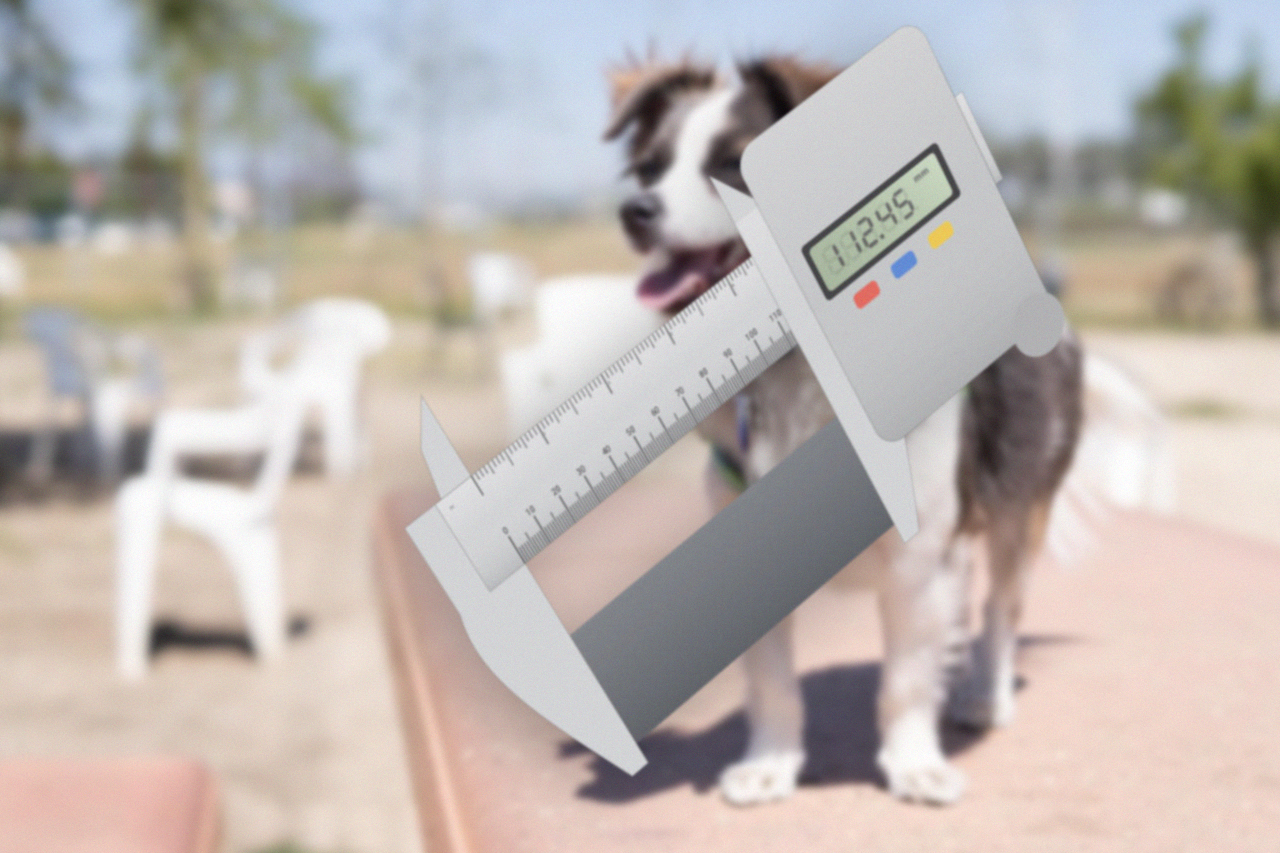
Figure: 112.45 mm
